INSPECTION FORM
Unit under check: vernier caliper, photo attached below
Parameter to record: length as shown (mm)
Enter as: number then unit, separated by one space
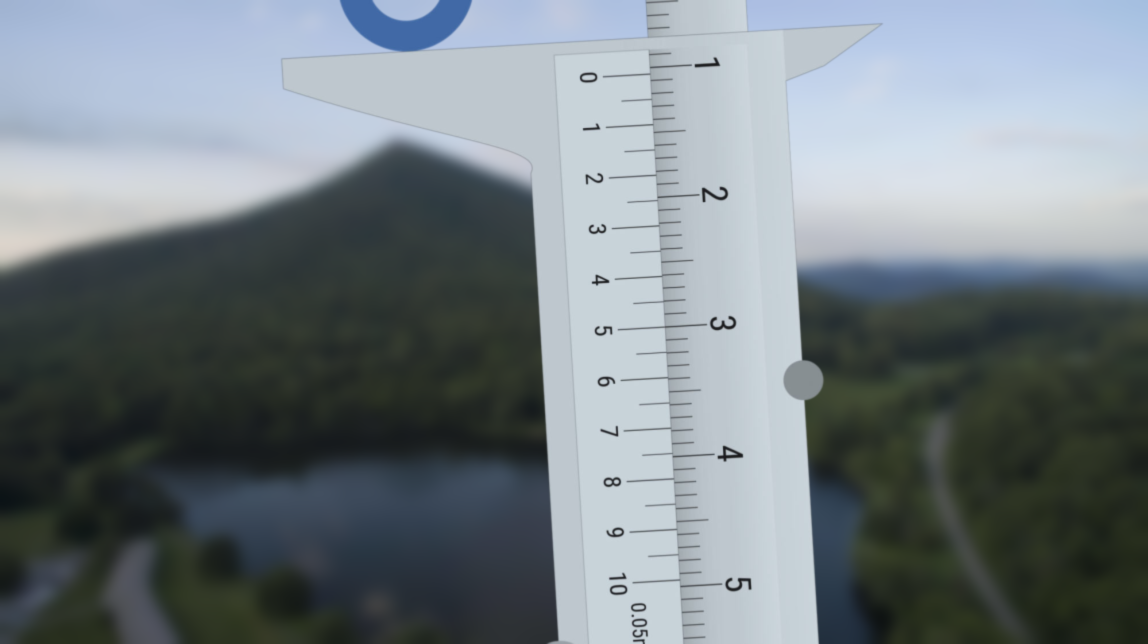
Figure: 10.5 mm
